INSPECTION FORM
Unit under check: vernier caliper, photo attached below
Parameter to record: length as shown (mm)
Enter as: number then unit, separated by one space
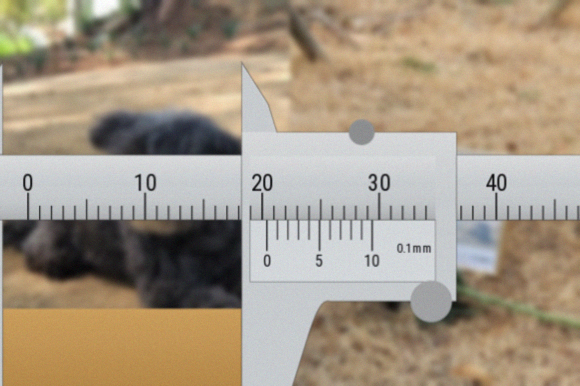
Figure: 20.4 mm
